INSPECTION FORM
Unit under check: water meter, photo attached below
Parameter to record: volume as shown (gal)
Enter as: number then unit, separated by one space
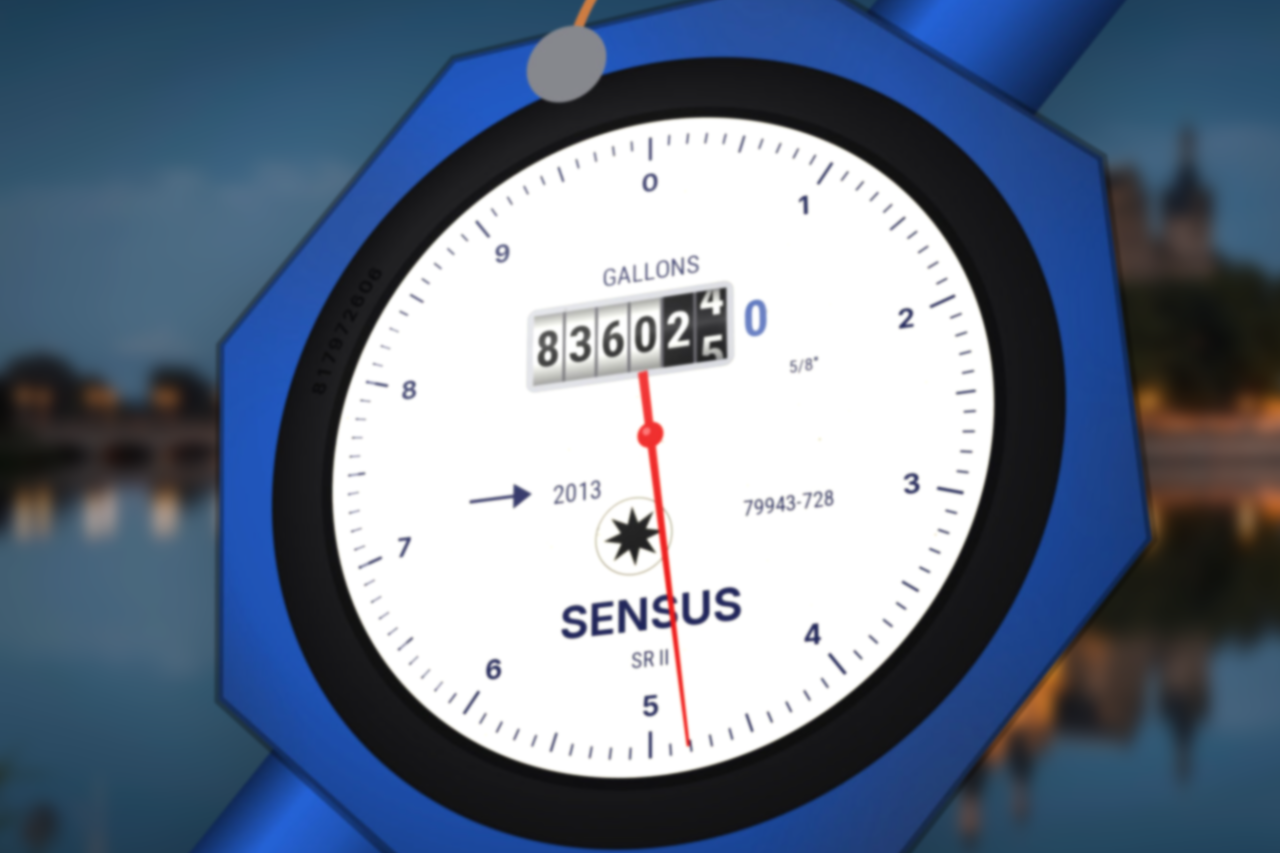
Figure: 8360244.8 gal
